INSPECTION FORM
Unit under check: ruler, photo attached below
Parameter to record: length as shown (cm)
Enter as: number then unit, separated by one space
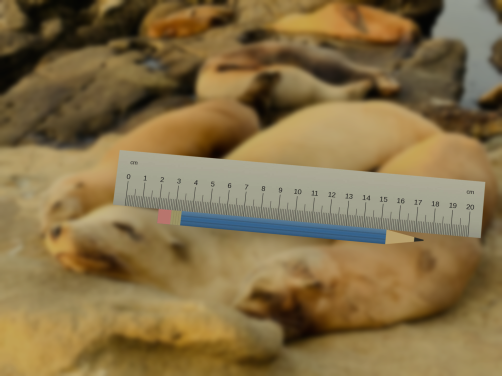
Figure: 15.5 cm
